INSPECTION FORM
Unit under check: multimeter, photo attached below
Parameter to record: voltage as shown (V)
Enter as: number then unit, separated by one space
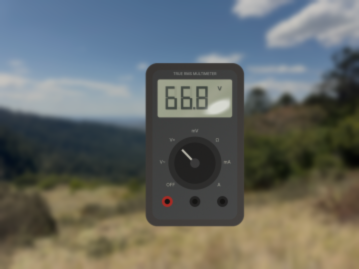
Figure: 66.8 V
